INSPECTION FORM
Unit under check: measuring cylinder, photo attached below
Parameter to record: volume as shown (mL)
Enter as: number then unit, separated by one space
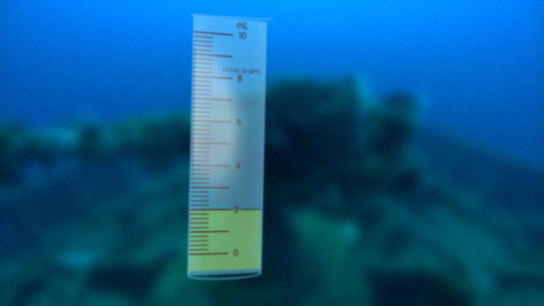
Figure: 2 mL
